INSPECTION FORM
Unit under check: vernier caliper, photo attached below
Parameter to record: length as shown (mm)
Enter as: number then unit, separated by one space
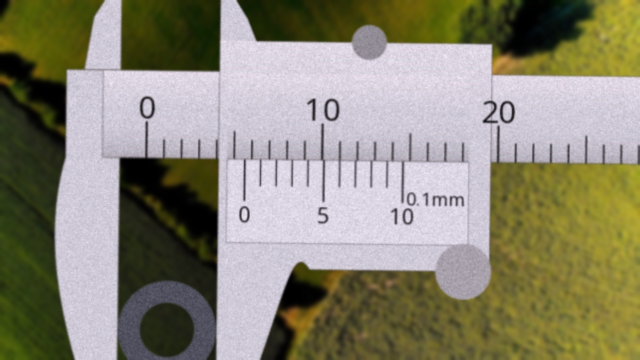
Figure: 5.6 mm
